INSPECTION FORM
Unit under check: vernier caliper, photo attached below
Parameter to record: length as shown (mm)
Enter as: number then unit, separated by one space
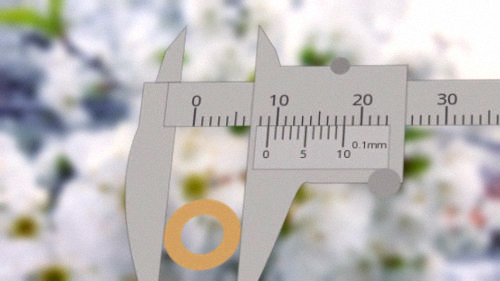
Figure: 9.0 mm
